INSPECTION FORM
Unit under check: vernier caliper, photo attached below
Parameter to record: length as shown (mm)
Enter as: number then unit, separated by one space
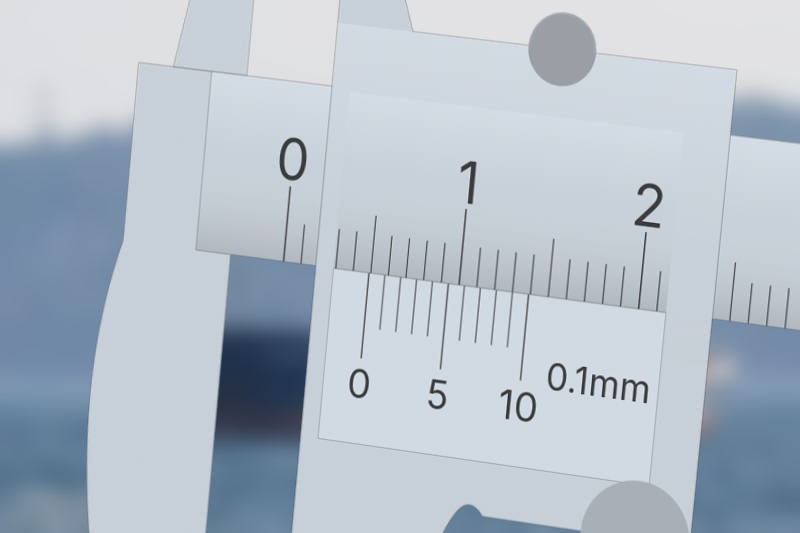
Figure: 4.9 mm
